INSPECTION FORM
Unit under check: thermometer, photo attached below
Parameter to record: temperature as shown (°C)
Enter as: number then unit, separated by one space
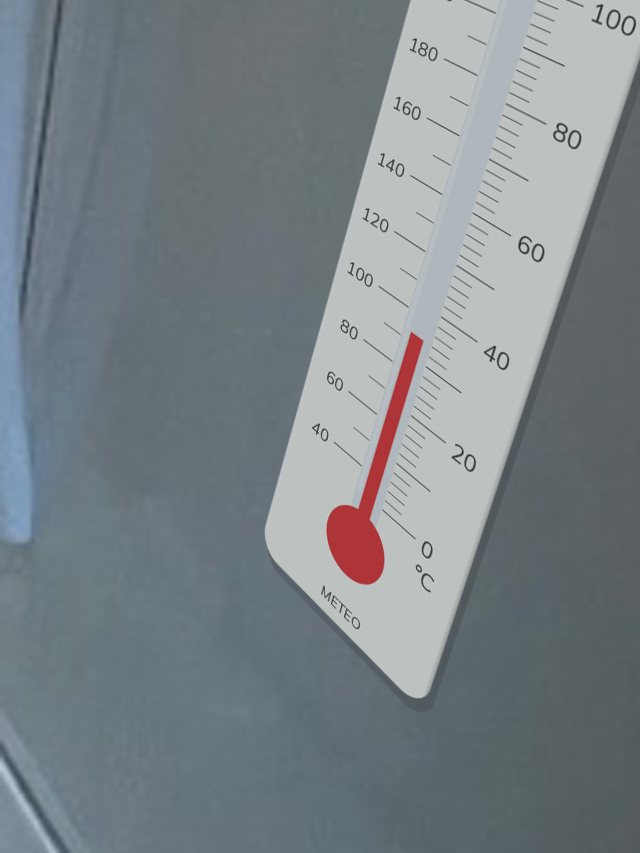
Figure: 34 °C
